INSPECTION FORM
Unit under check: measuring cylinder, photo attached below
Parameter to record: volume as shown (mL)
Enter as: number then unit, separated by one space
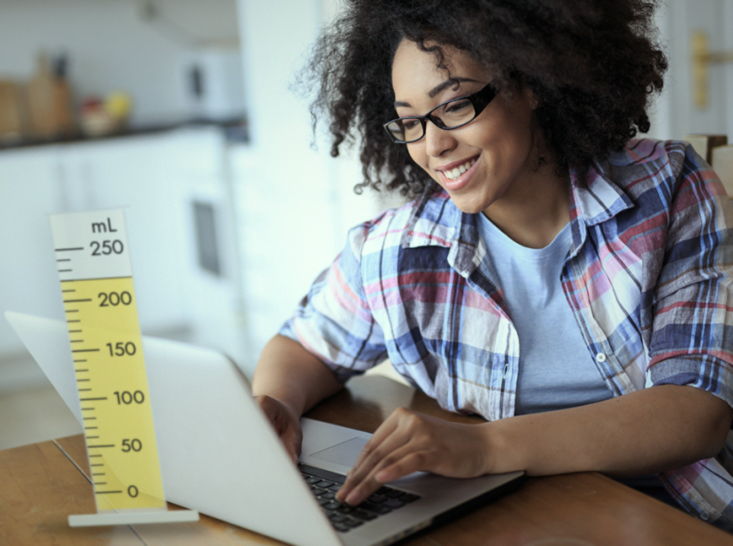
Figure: 220 mL
